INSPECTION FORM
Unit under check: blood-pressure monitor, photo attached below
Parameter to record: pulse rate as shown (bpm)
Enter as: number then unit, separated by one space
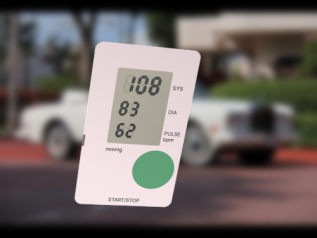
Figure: 62 bpm
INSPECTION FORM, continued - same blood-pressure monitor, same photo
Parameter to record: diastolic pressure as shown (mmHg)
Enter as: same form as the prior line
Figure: 83 mmHg
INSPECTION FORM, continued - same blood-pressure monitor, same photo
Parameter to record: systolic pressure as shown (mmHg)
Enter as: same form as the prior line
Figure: 108 mmHg
